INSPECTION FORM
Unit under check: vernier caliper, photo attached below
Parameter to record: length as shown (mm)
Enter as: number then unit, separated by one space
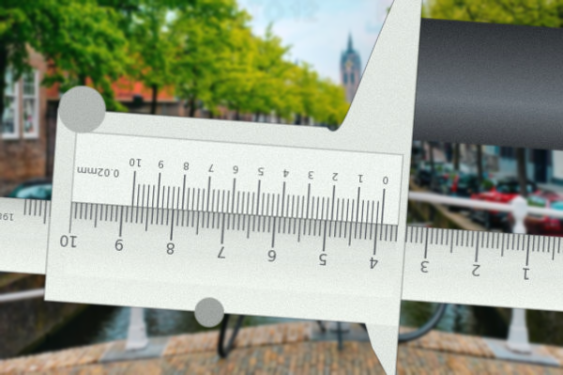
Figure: 39.0 mm
